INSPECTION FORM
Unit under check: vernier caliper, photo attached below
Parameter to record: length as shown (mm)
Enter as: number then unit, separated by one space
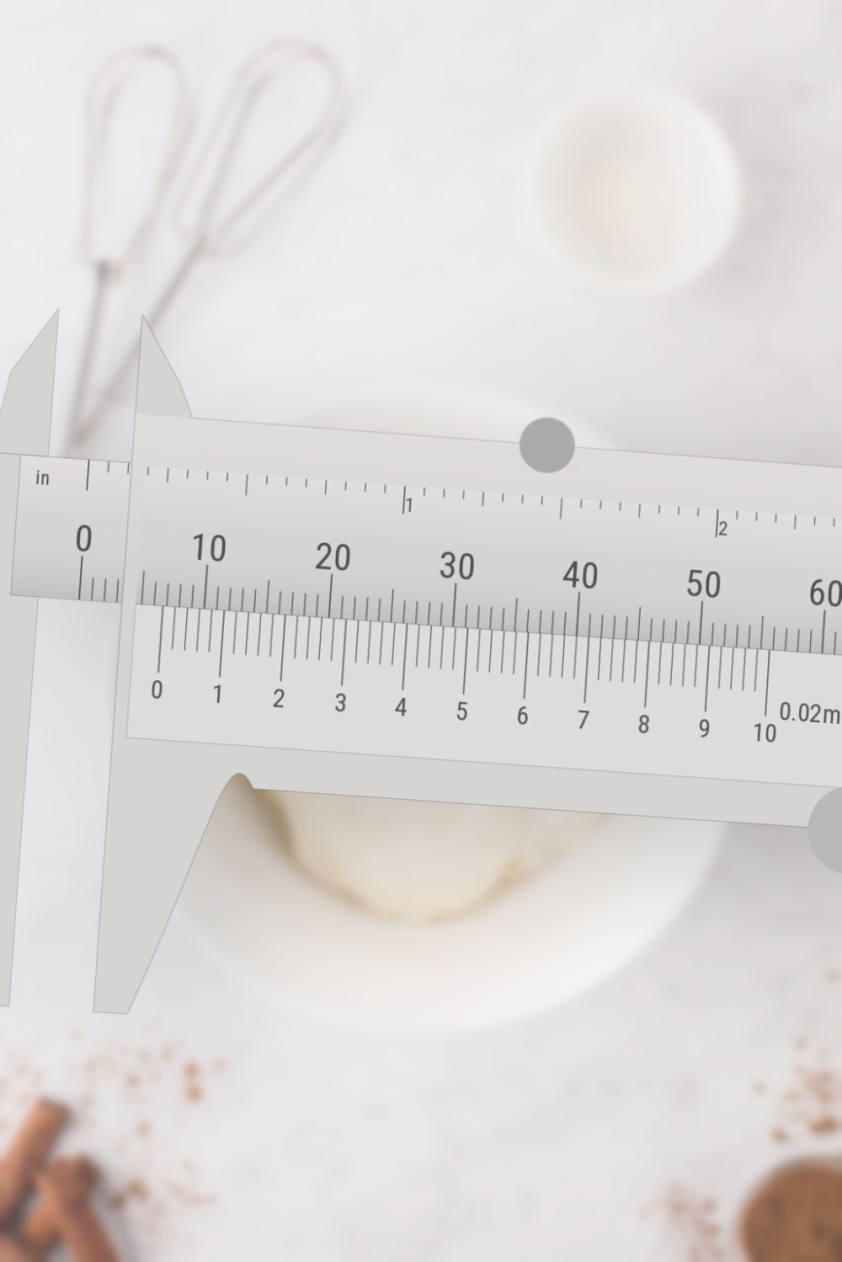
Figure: 6.7 mm
